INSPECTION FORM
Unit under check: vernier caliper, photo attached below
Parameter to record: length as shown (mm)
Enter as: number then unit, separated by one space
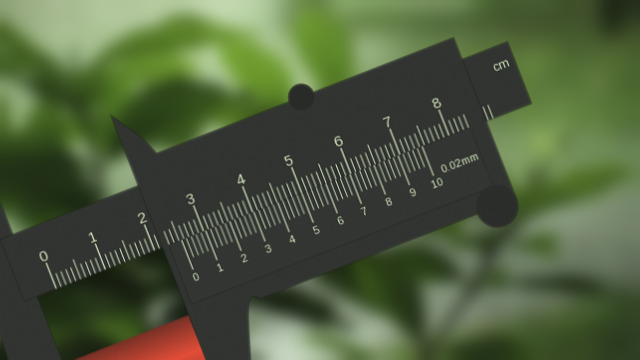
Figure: 25.5 mm
